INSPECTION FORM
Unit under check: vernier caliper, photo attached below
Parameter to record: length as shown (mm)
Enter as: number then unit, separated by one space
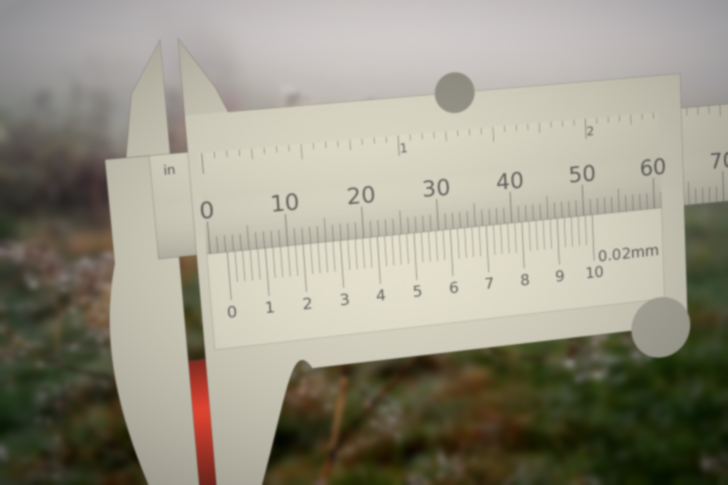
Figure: 2.2 mm
